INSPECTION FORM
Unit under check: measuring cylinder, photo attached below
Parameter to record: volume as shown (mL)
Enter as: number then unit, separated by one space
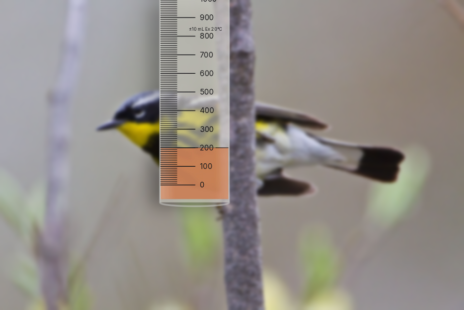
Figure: 200 mL
